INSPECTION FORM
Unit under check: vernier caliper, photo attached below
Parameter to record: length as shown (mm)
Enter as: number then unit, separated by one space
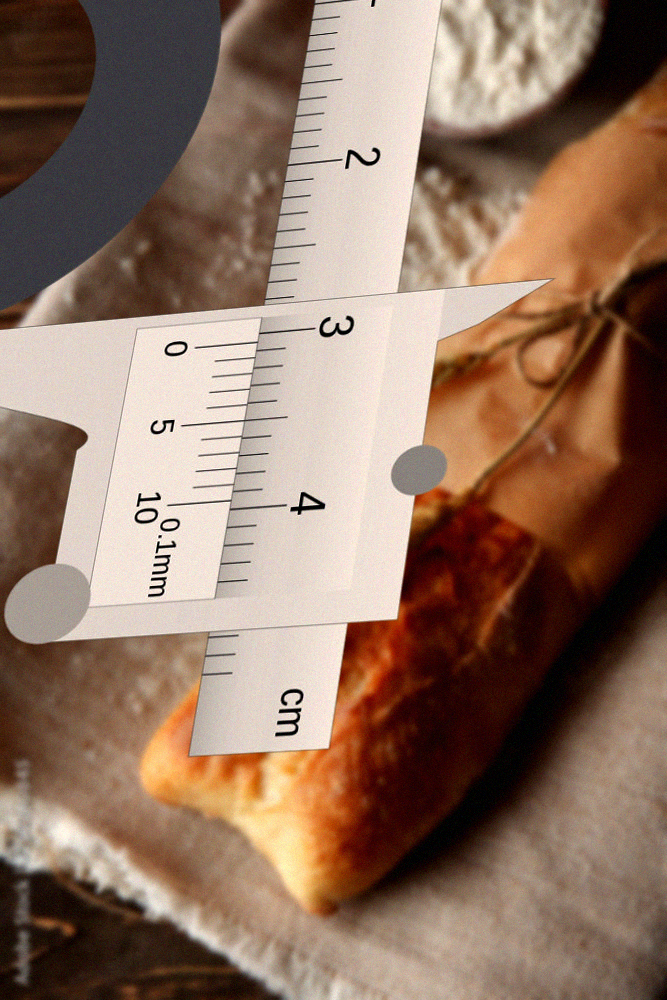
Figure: 30.5 mm
